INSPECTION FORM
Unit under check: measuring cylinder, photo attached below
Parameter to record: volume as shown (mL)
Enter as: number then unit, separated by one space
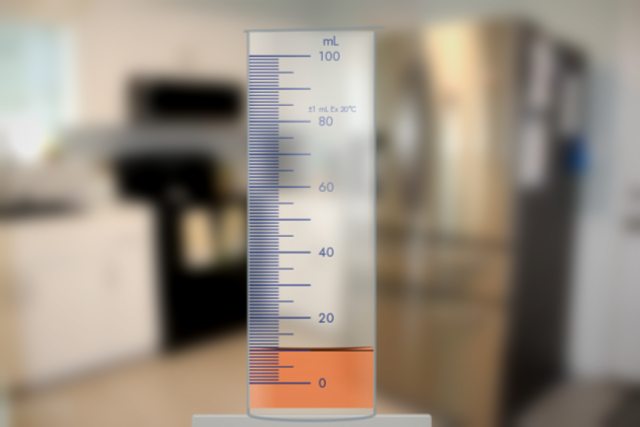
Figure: 10 mL
